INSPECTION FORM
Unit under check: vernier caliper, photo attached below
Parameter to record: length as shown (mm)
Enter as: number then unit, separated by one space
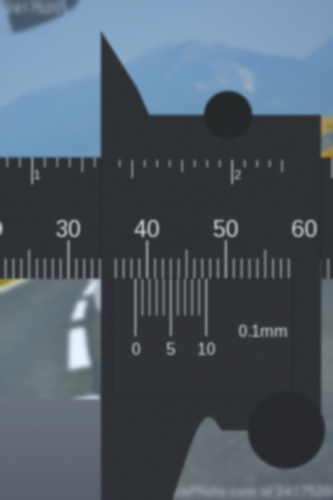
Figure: 38.5 mm
